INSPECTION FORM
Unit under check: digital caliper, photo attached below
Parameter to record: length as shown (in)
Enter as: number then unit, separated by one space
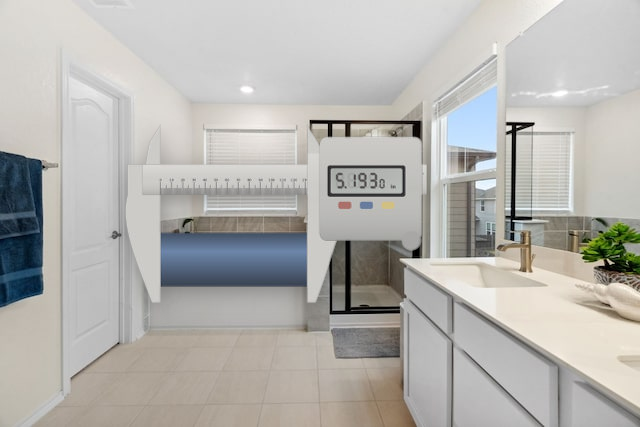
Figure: 5.1930 in
